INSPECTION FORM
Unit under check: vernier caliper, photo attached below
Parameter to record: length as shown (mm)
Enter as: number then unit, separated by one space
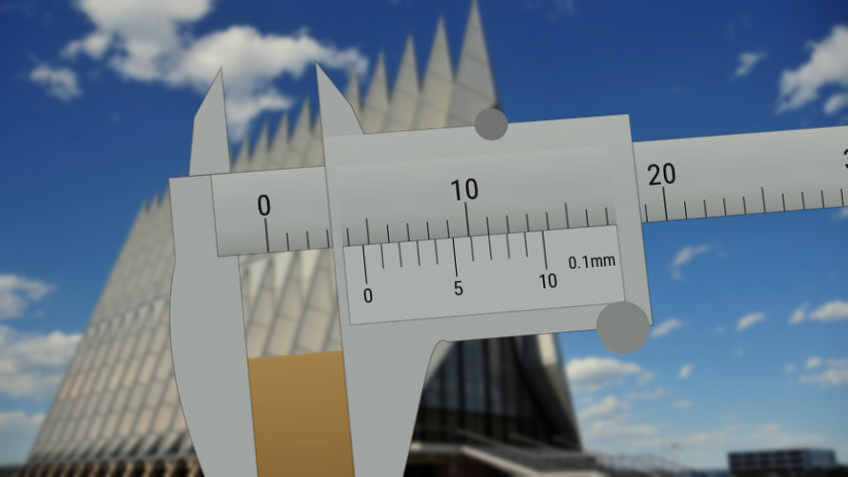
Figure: 4.7 mm
